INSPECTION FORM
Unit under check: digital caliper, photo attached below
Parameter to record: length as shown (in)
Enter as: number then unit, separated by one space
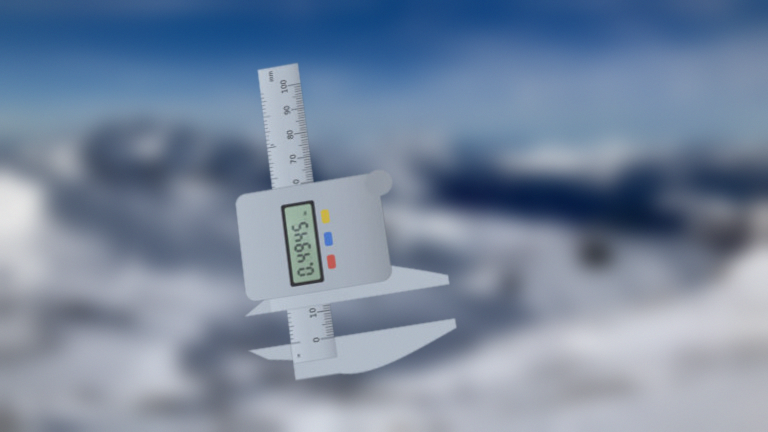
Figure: 0.4945 in
